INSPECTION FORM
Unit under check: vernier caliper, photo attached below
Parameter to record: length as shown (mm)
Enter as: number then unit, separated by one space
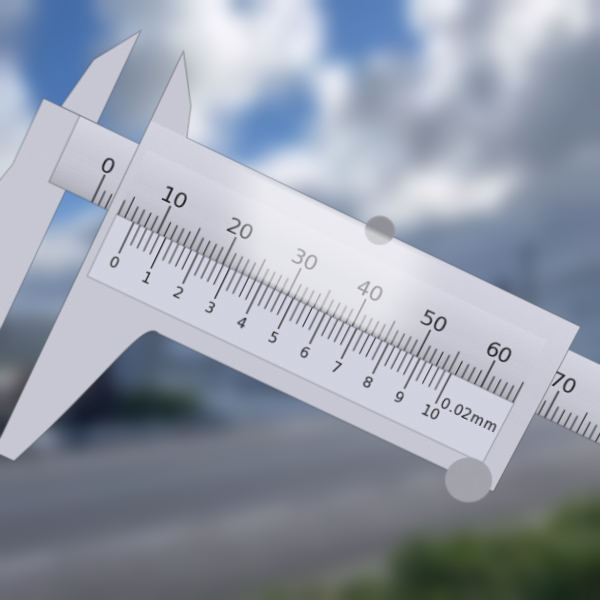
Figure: 6.4 mm
